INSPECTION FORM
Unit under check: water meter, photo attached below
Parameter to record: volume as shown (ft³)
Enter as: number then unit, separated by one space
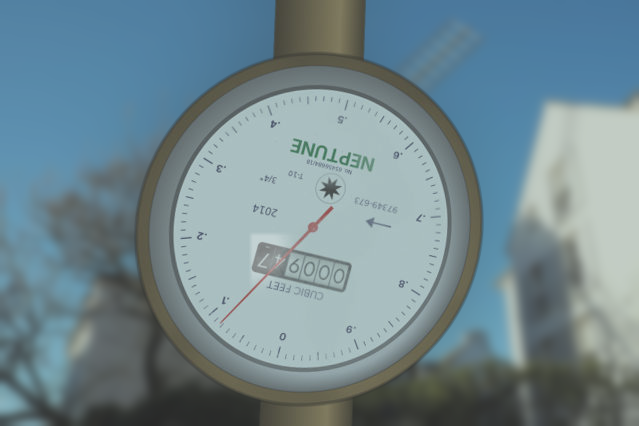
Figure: 947.08 ft³
